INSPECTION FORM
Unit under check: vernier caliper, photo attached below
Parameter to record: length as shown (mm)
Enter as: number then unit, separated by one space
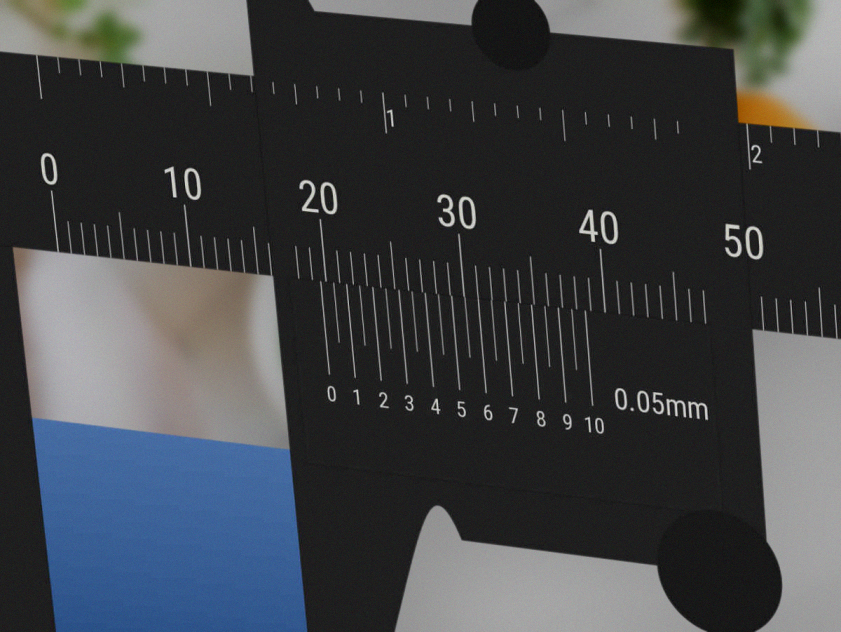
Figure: 19.6 mm
